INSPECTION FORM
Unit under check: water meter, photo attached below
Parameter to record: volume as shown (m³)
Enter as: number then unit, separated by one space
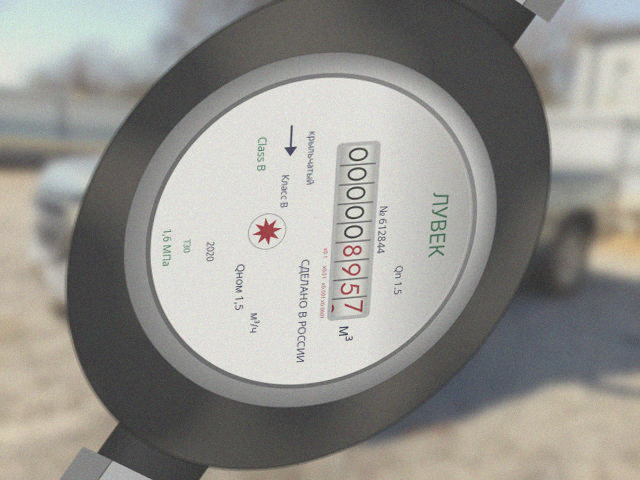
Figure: 0.8957 m³
